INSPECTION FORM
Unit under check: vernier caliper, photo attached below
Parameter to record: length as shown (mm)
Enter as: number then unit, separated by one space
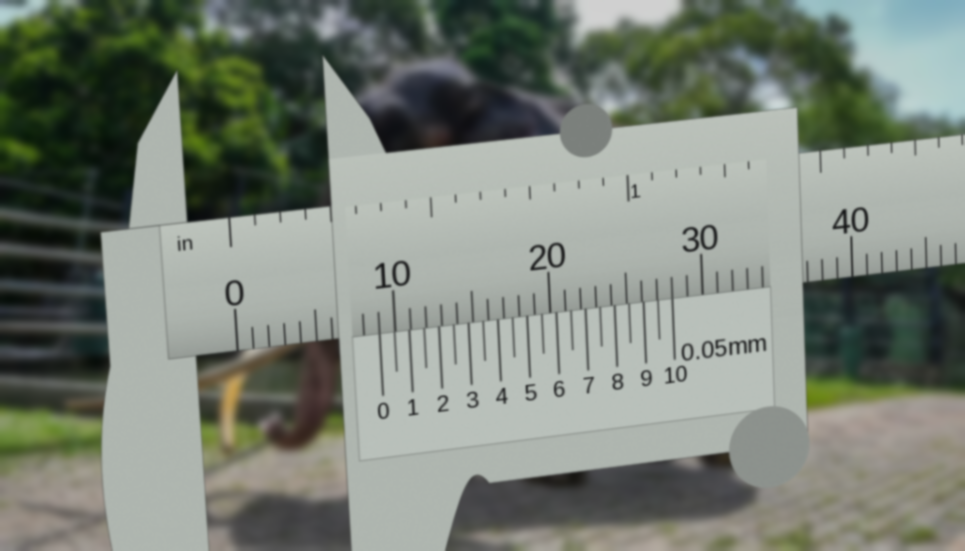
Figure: 9.0 mm
